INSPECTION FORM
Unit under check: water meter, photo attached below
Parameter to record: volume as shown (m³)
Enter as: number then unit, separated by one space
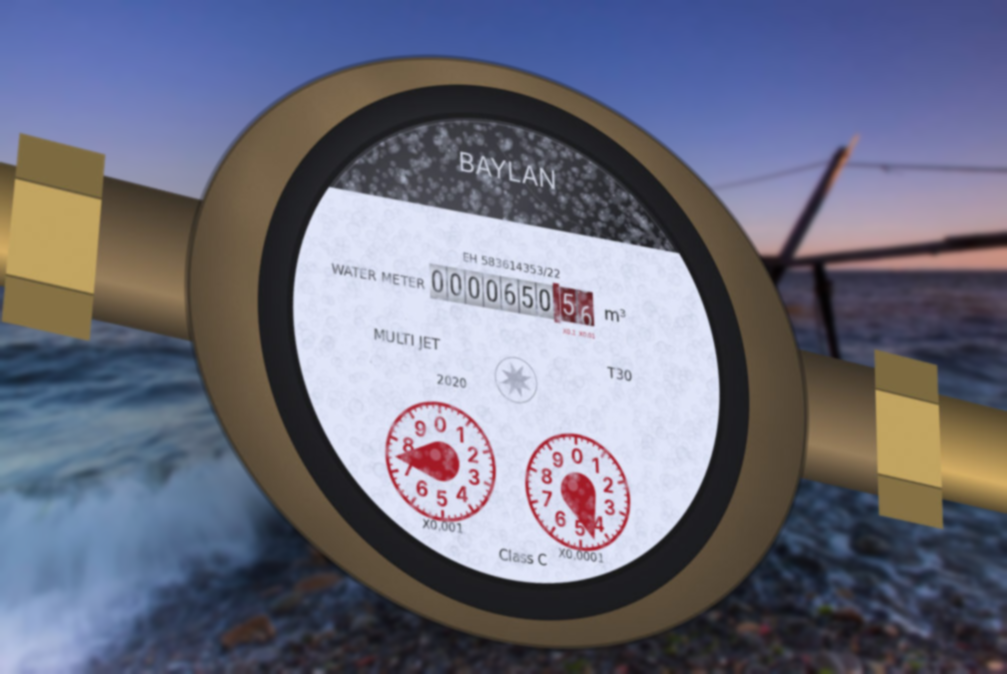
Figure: 650.5574 m³
